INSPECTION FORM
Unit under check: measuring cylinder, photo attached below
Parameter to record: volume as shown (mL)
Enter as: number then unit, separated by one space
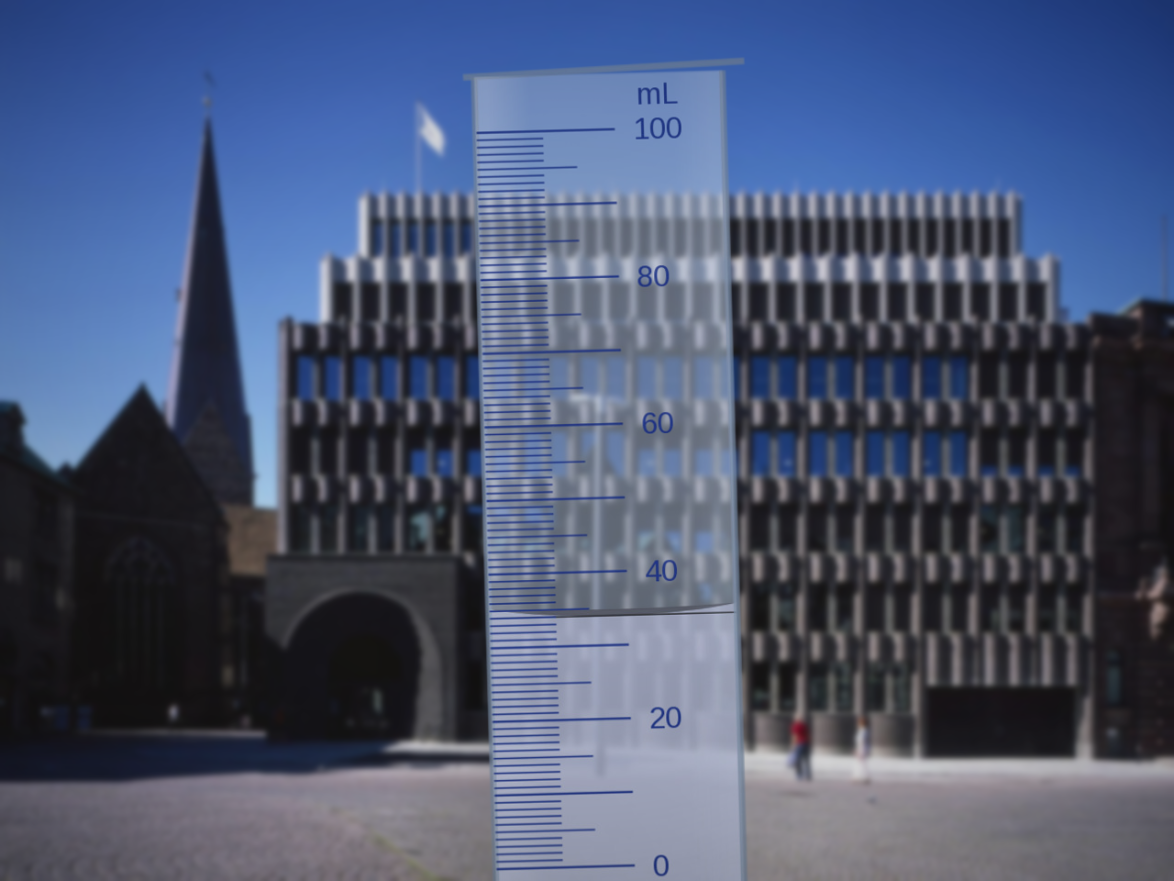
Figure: 34 mL
